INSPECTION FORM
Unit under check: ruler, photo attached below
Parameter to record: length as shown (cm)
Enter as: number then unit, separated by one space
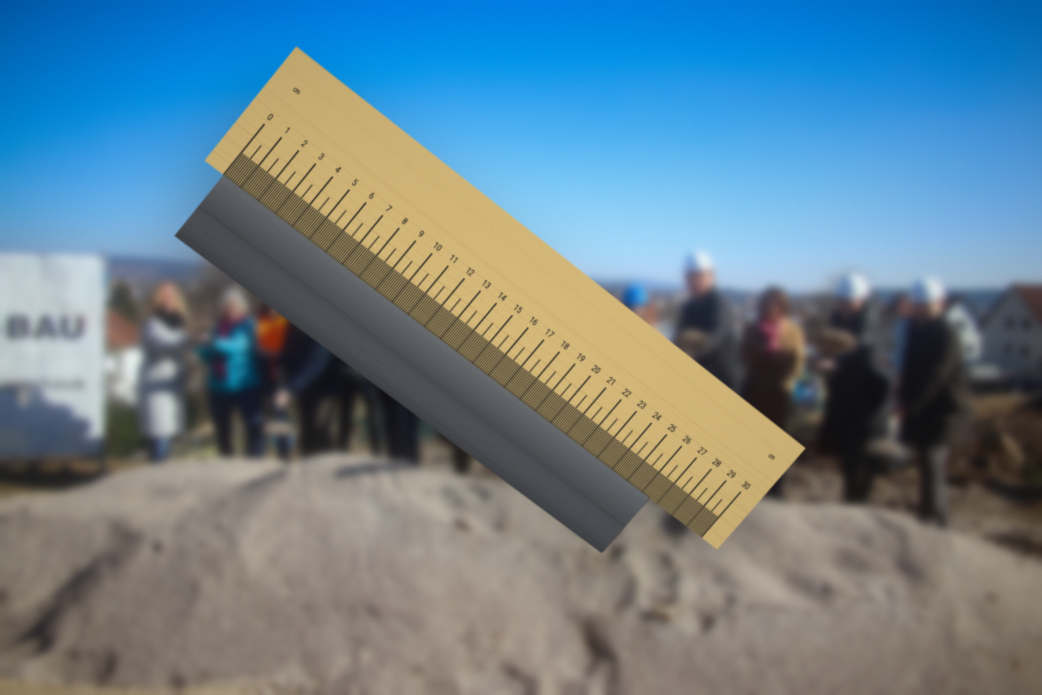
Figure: 26.5 cm
